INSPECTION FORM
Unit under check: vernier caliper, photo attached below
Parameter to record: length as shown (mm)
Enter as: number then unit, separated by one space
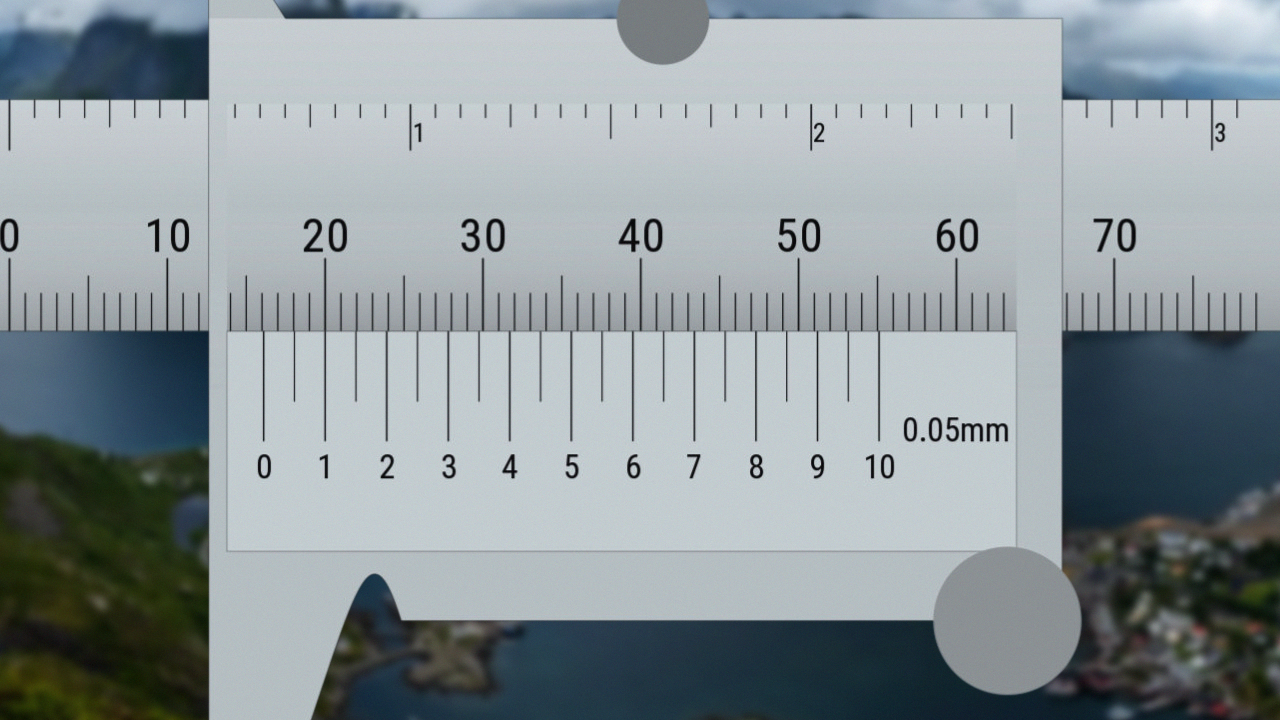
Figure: 16.1 mm
